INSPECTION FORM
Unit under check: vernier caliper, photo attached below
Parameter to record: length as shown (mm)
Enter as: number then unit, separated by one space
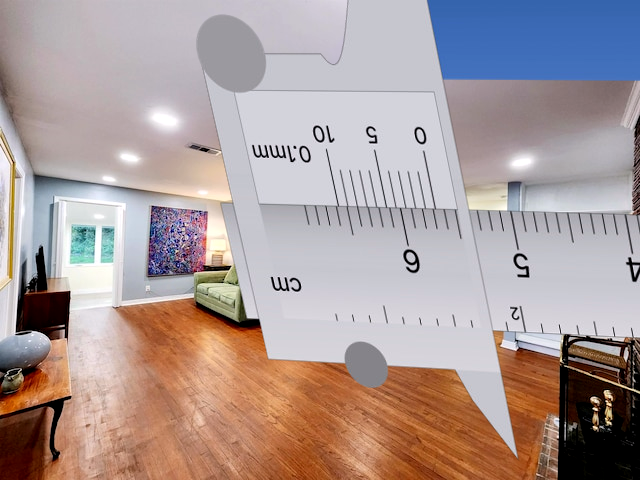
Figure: 56.8 mm
